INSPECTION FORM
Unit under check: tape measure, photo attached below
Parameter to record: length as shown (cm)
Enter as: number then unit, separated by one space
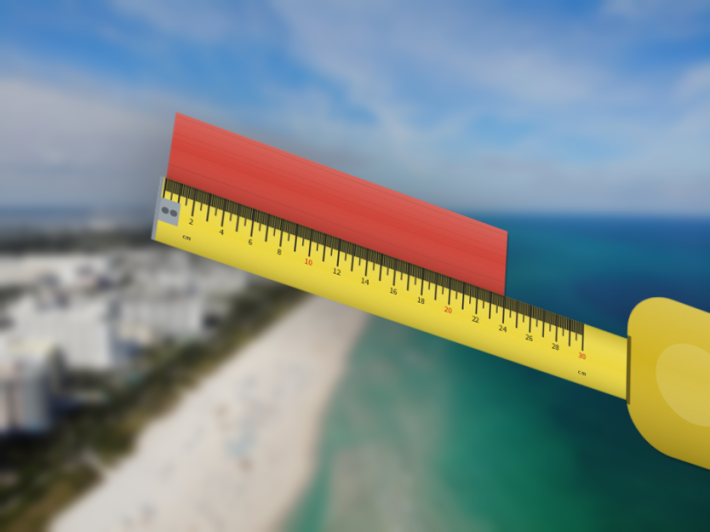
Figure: 24 cm
